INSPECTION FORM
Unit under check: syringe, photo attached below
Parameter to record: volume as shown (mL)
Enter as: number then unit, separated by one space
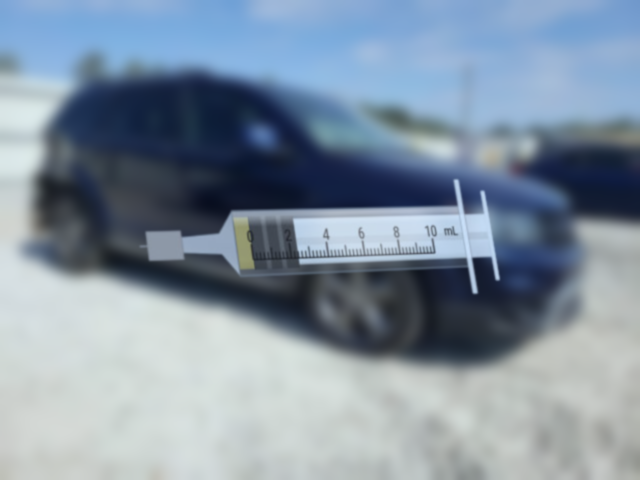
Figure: 0 mL
